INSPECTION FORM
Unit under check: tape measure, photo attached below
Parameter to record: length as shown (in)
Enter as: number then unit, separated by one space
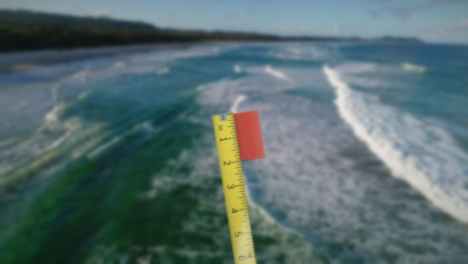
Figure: 2 in
